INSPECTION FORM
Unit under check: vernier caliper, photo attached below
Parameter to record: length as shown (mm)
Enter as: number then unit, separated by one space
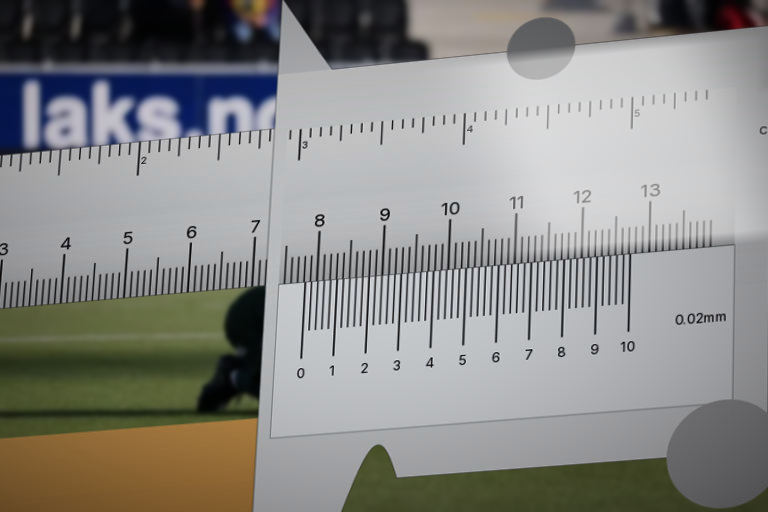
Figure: 78.2 mm
